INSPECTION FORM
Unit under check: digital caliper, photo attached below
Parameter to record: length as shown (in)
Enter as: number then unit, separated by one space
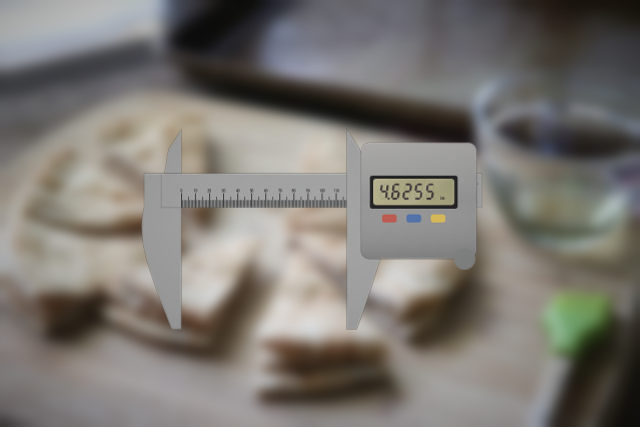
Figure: 4.6255 in
